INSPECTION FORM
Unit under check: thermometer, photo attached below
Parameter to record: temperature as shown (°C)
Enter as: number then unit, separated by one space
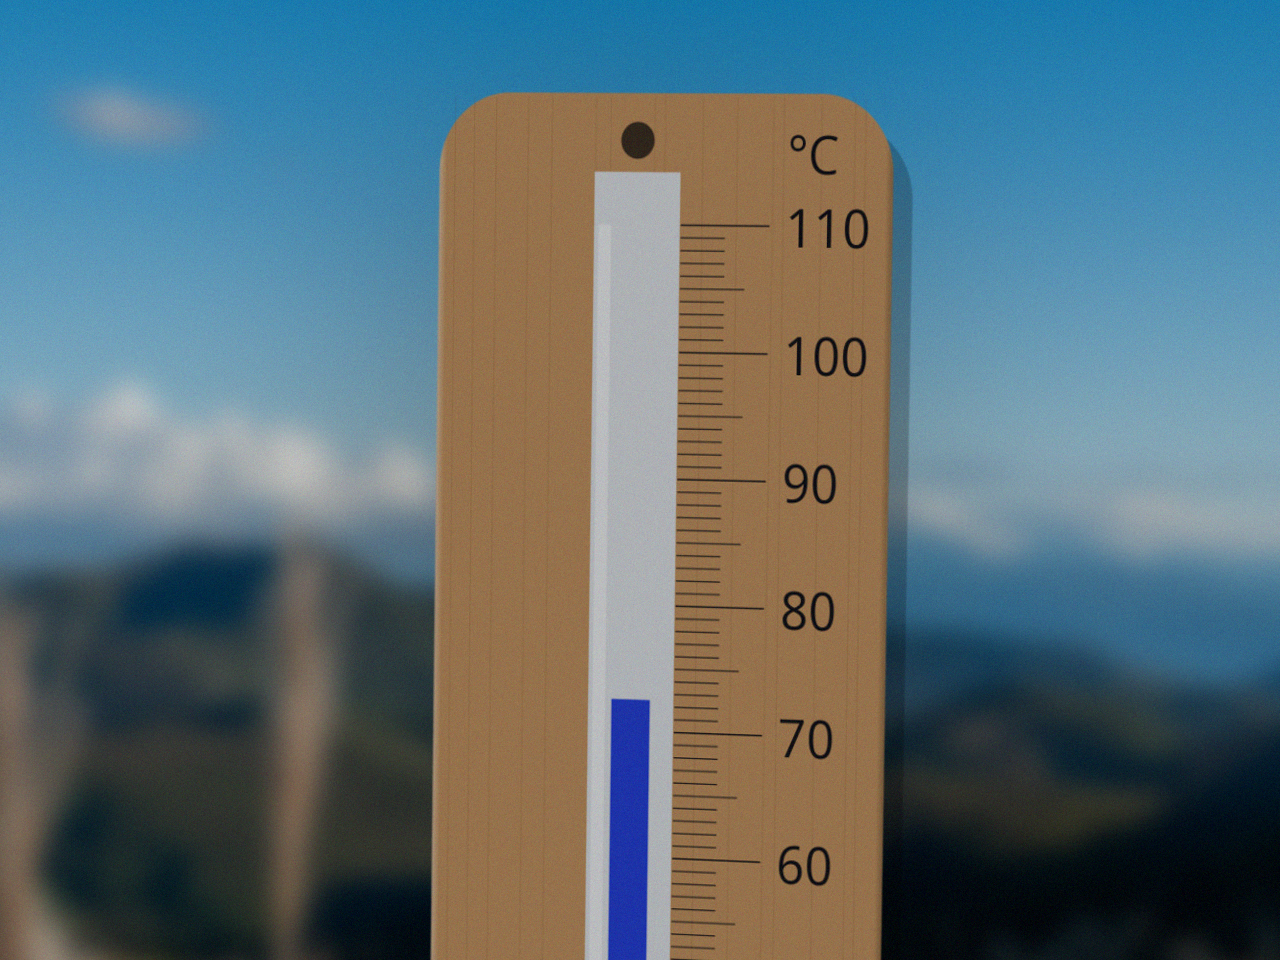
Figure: 72.5 °C
